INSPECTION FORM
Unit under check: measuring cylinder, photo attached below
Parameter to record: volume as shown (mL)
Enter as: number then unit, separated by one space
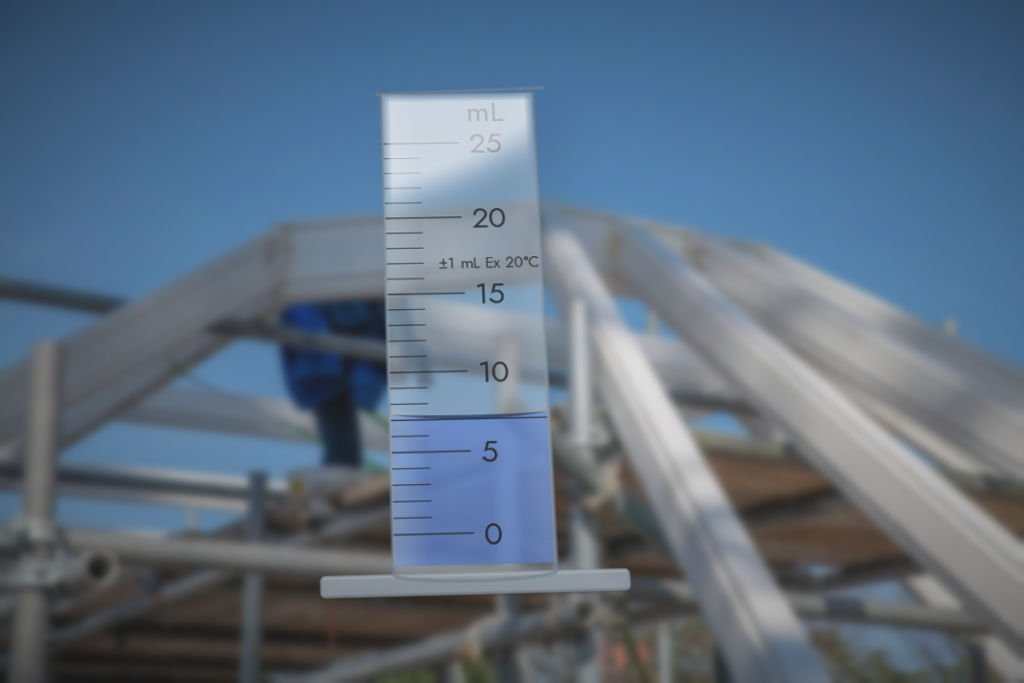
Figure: 7 mL
